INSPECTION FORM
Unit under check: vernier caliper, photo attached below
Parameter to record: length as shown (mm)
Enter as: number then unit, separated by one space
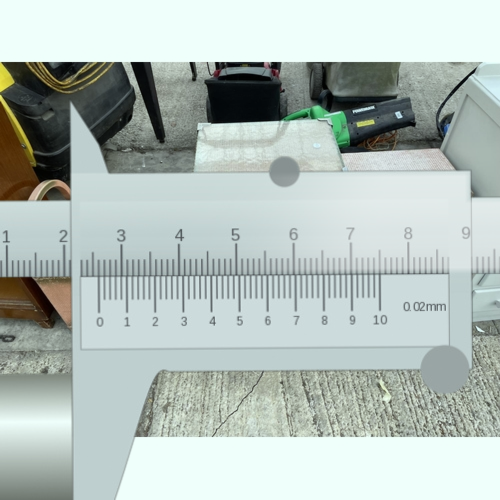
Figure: 26.0 mm
